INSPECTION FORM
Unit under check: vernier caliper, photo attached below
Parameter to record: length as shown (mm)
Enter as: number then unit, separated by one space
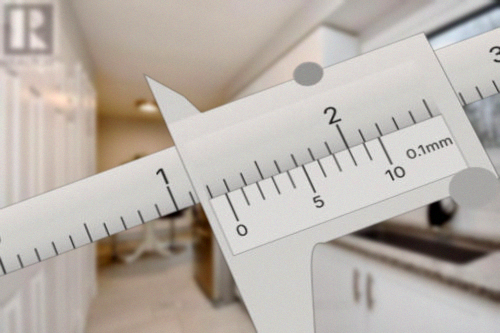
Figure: 12.8 mm
